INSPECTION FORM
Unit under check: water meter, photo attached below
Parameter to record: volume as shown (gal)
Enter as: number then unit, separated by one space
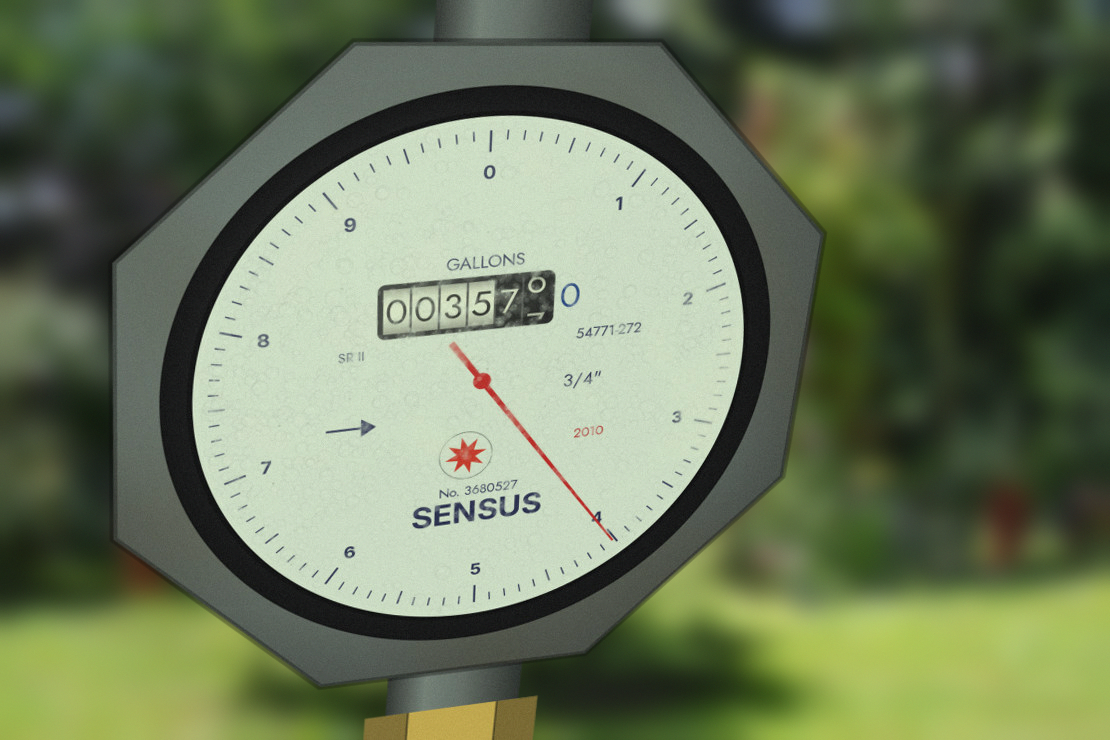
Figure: 35764.0 gal
